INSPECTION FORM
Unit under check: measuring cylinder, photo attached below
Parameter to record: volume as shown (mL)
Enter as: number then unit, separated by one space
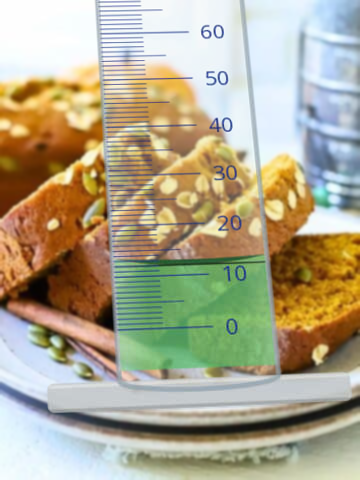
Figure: 12 mL
